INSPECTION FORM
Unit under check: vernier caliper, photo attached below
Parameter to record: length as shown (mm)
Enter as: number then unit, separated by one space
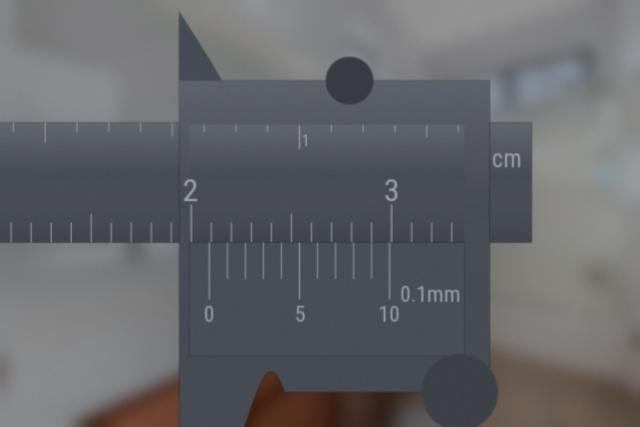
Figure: 20.9 mm
